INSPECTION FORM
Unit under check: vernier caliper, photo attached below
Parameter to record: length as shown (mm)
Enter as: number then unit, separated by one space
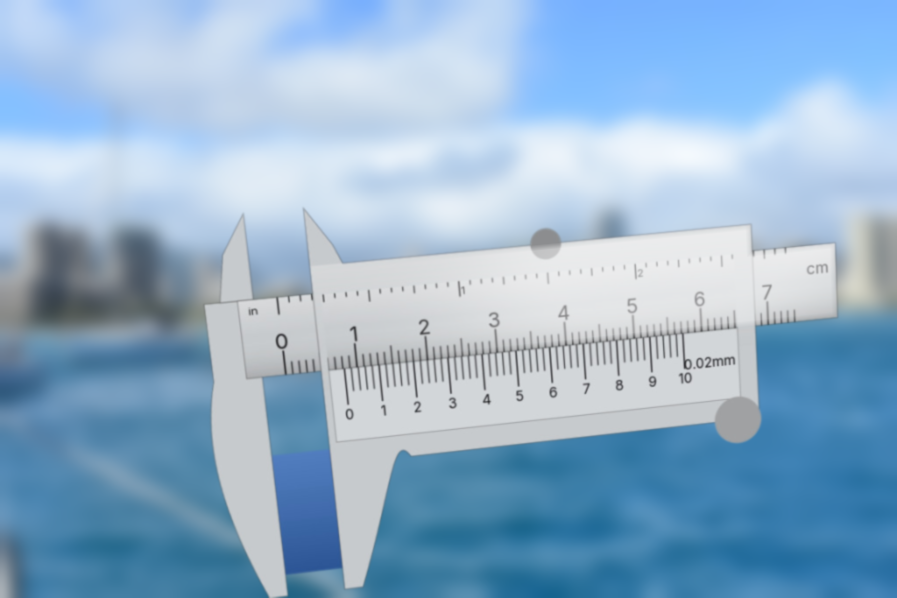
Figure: 8.2 mm
